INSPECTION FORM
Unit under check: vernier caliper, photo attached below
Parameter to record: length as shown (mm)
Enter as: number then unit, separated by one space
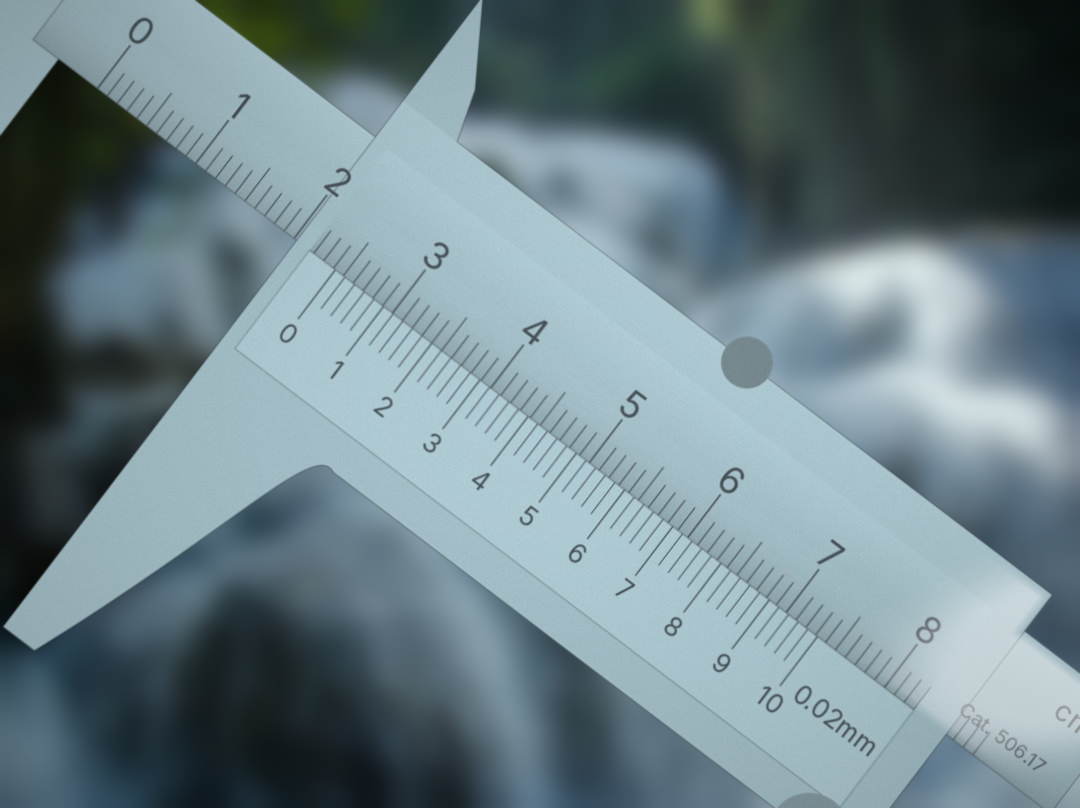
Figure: 24.2 mm
